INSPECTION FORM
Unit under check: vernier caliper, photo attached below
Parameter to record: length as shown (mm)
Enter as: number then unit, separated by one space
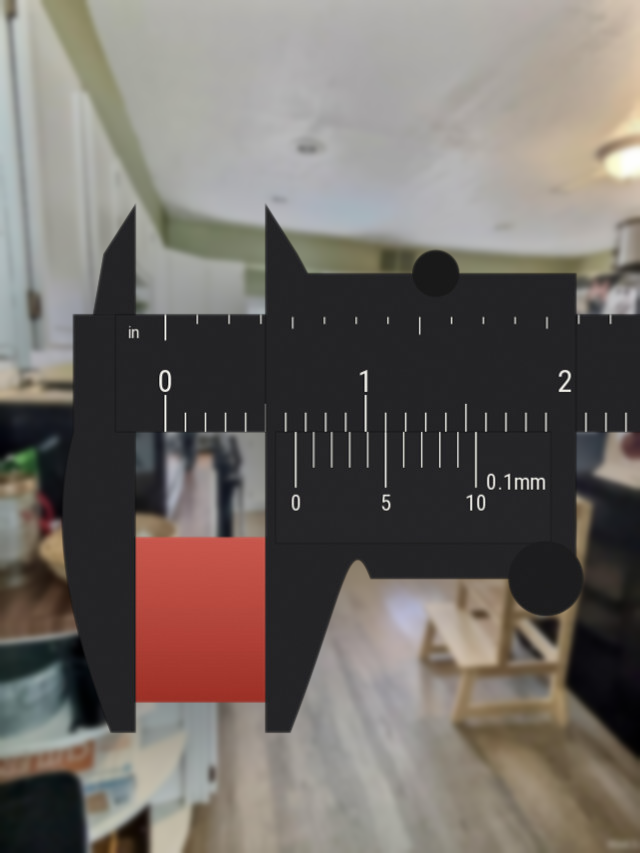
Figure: 6.5 mm
